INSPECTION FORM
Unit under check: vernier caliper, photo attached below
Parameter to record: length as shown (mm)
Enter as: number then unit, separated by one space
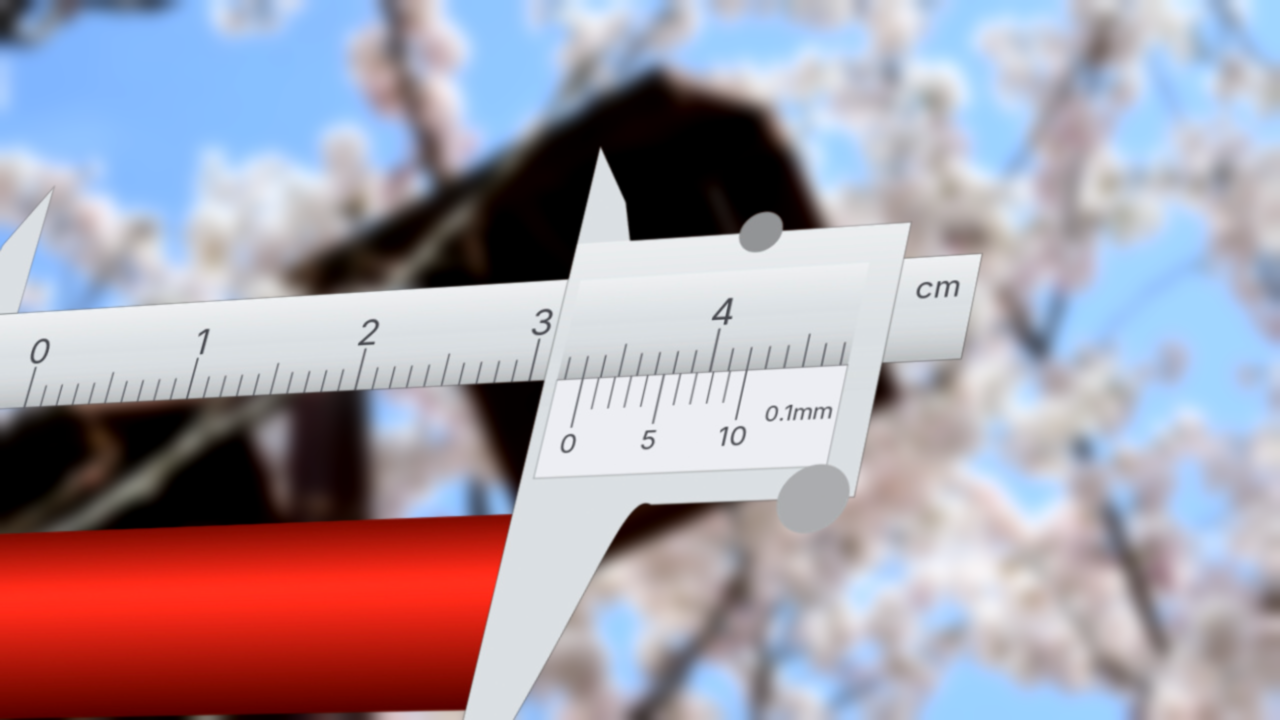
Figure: 33.0 mm
